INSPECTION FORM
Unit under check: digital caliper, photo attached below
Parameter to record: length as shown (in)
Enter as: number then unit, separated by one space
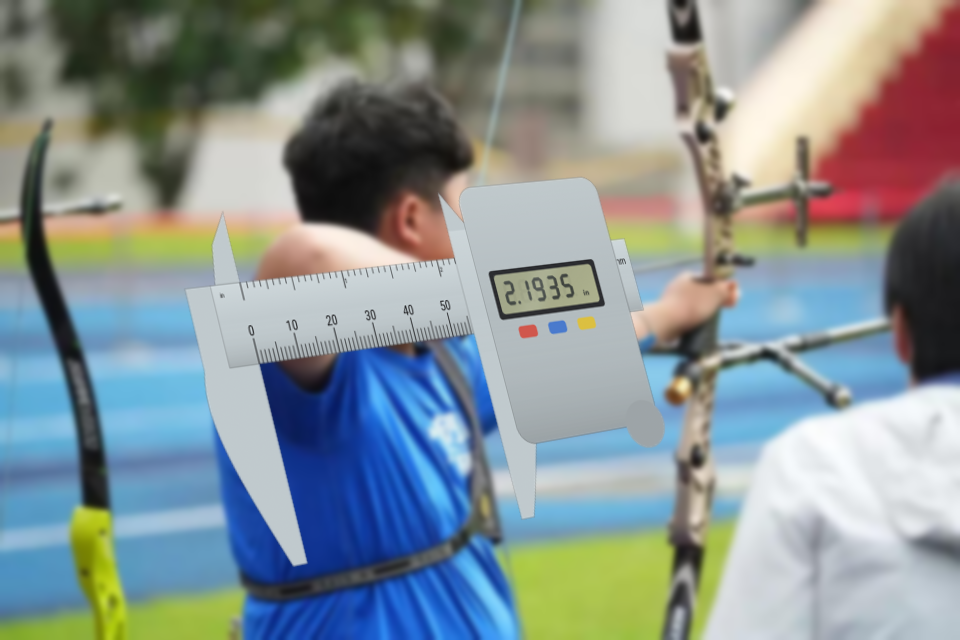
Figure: 2.1935 in
